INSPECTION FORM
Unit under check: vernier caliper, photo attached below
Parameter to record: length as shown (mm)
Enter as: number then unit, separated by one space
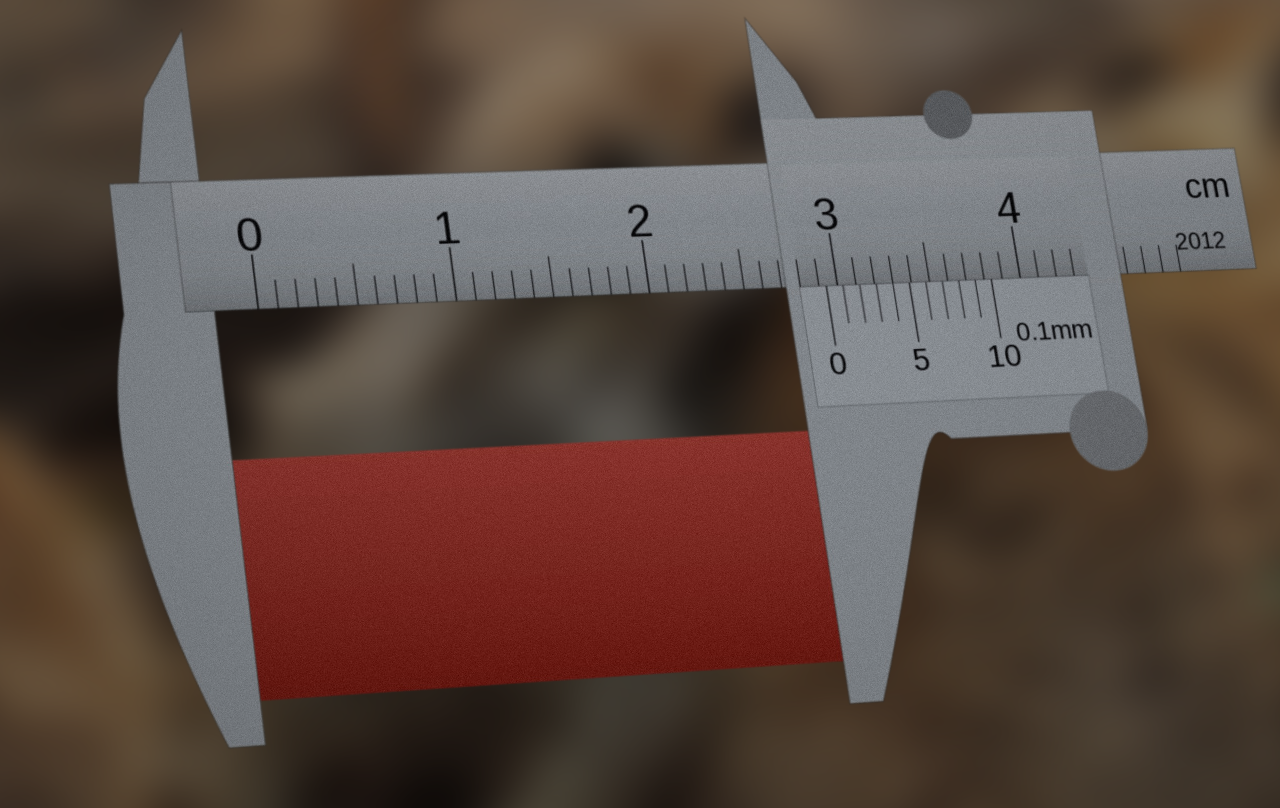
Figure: 29.4 mm
